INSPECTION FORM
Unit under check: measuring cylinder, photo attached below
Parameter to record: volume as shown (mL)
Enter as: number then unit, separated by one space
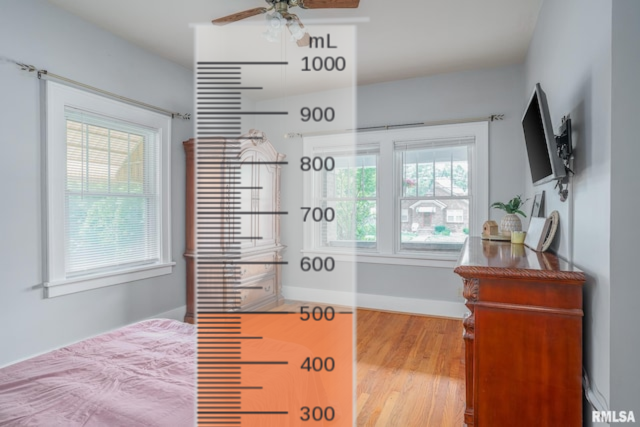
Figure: 500 mL
